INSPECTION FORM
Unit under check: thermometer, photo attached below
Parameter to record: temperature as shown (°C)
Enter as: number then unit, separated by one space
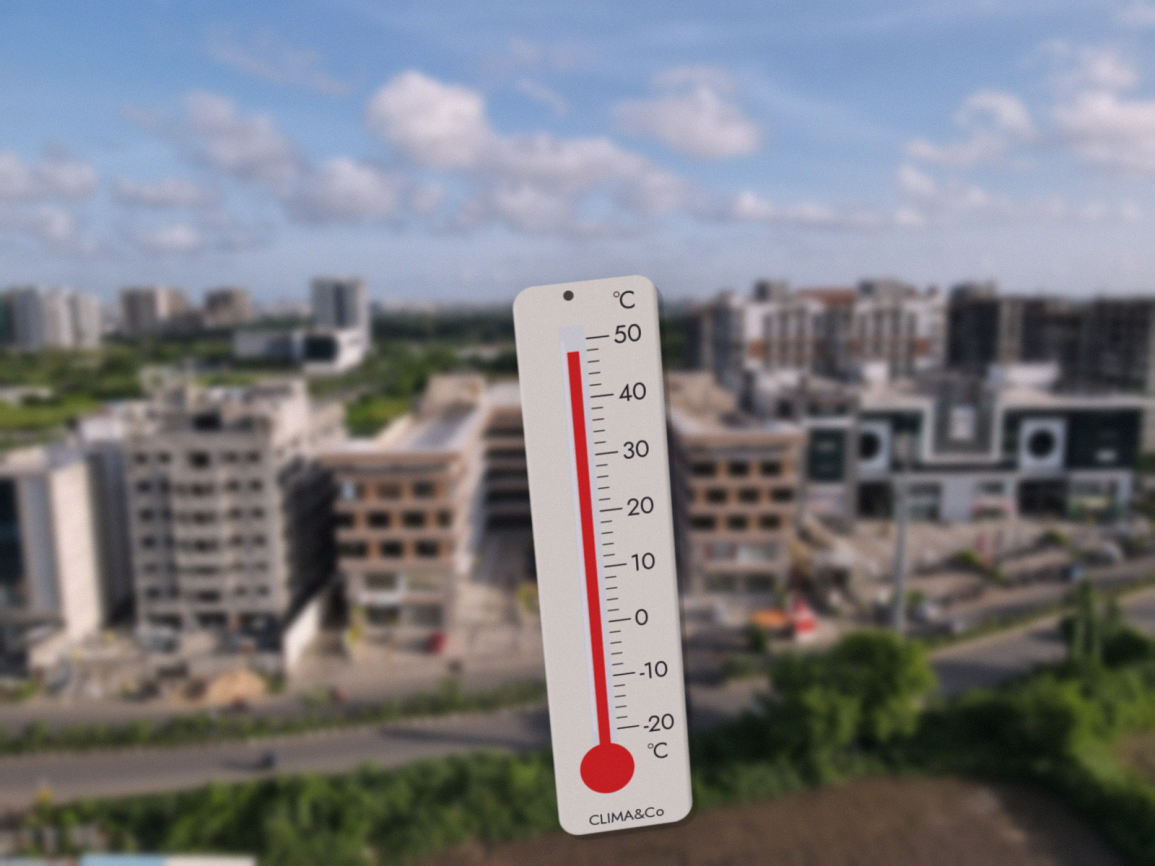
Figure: 48 °C
